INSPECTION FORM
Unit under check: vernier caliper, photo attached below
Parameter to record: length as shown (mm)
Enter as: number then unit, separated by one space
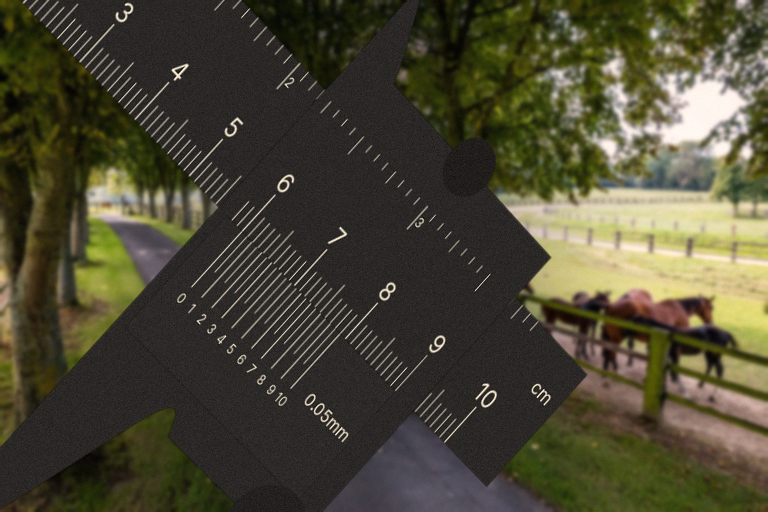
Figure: 60.0 mm
